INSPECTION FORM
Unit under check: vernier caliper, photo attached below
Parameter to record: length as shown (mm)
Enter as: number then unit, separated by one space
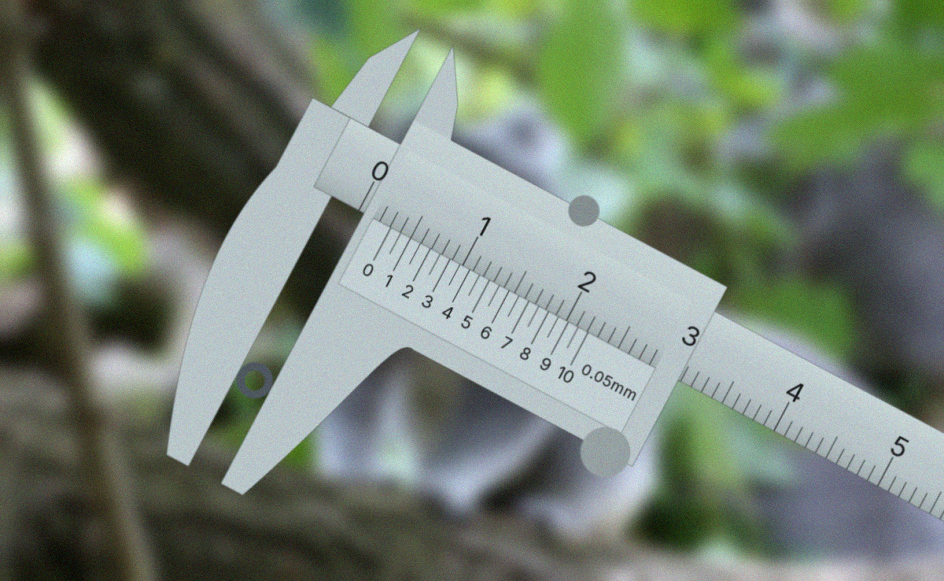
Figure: 3.1 mm
